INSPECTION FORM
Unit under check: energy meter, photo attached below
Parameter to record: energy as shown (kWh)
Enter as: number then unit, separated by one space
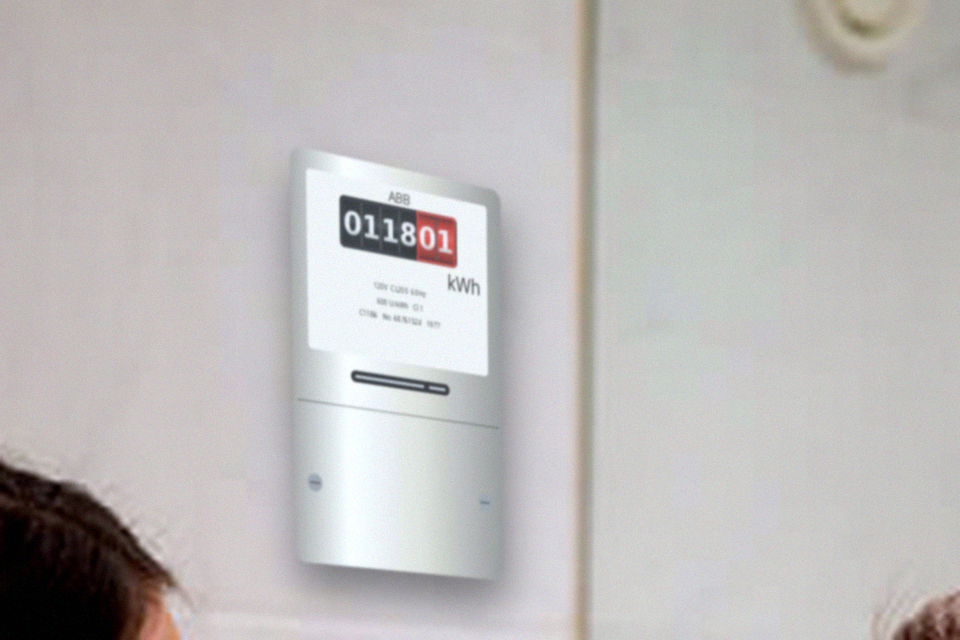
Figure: 118.01 kWh
